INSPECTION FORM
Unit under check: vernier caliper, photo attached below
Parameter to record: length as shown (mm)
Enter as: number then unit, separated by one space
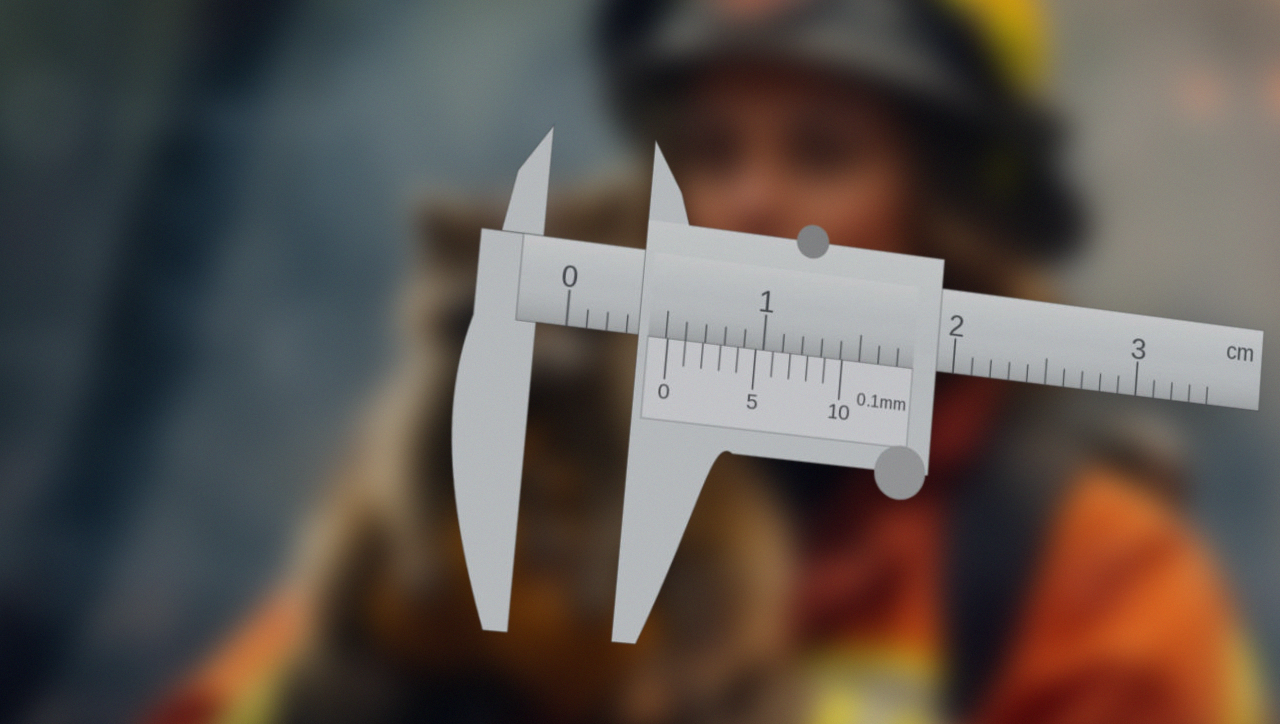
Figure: 5.1 mm
